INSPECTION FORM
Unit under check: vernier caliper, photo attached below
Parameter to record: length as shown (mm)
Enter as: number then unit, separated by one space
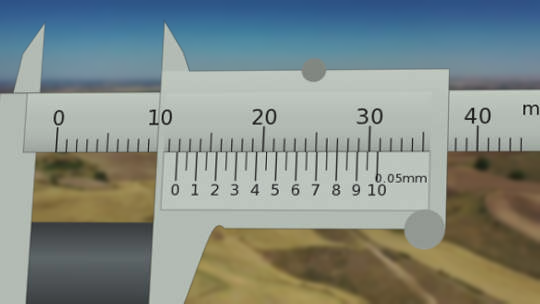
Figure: 11.8 mm
